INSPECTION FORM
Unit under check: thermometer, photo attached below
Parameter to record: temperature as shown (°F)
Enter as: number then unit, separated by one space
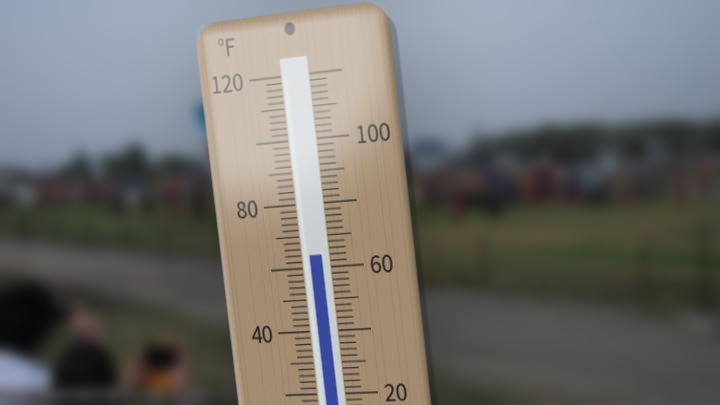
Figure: 64 °F
